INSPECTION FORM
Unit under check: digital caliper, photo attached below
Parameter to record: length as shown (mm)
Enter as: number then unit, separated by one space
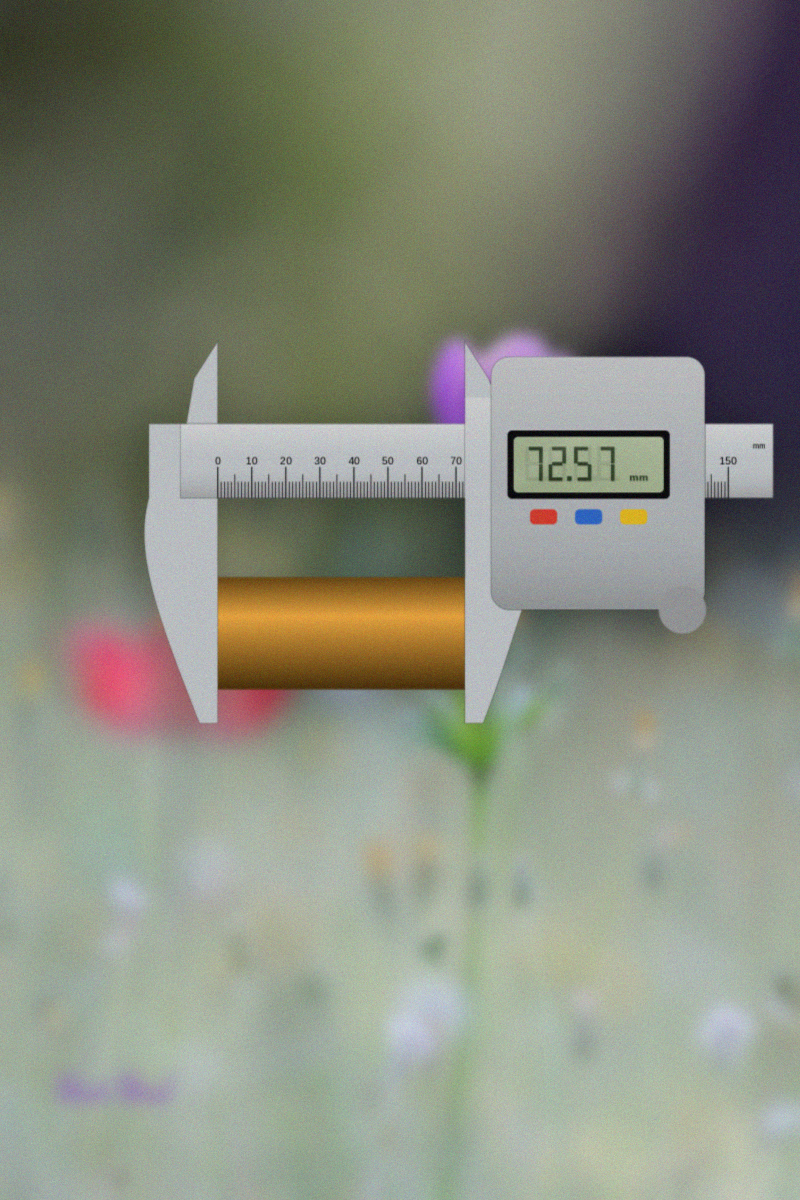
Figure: 72.57 mm
